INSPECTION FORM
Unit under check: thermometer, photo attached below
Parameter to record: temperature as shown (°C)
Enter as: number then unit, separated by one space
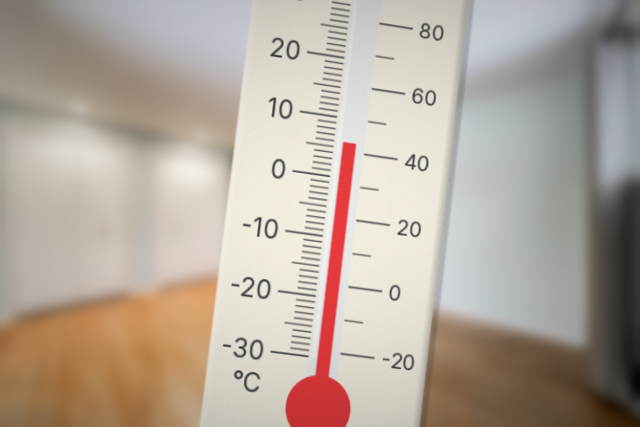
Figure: 6 °C
